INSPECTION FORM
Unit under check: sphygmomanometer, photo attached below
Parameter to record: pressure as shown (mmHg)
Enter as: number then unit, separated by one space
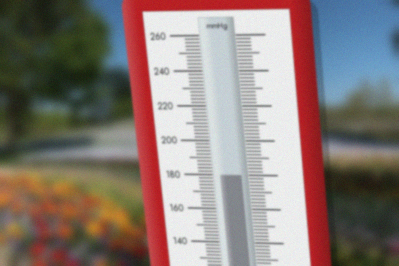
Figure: 180 mmHg
